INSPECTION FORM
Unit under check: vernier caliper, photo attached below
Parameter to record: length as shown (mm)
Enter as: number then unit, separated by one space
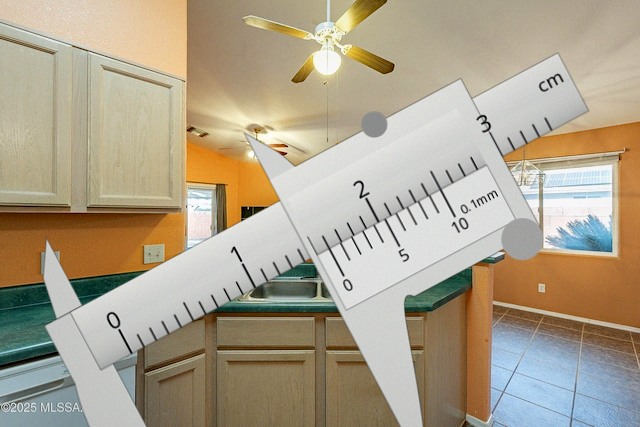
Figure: 16.0 mm
